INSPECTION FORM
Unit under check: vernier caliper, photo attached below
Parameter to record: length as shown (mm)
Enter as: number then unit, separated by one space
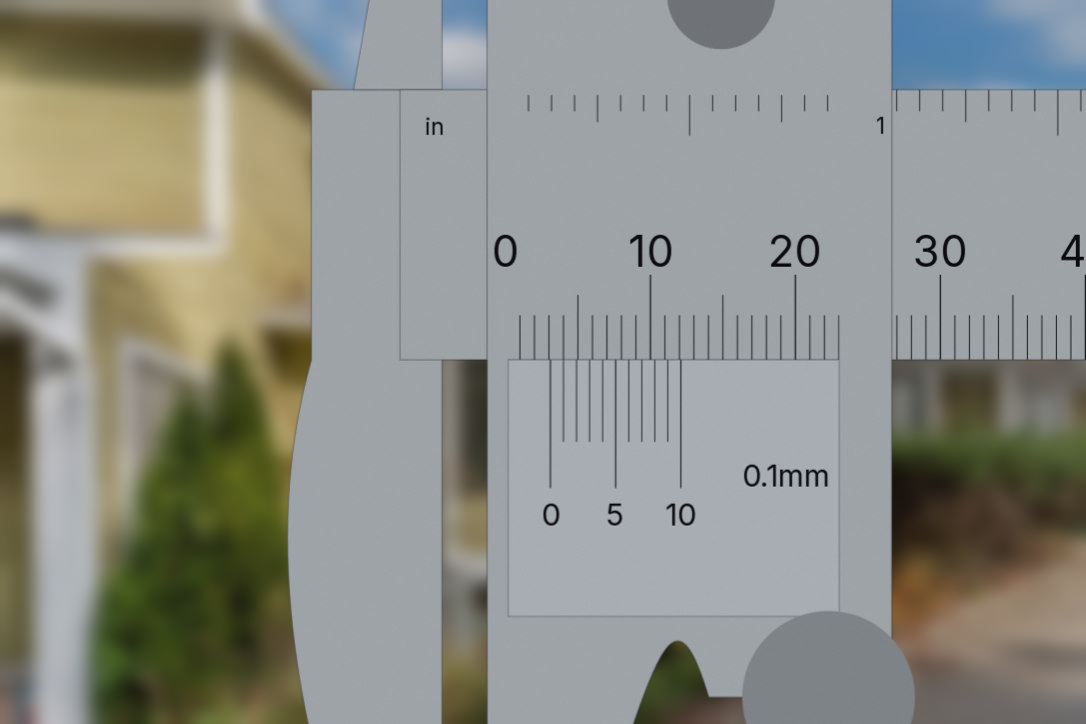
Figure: 3.1 mm
